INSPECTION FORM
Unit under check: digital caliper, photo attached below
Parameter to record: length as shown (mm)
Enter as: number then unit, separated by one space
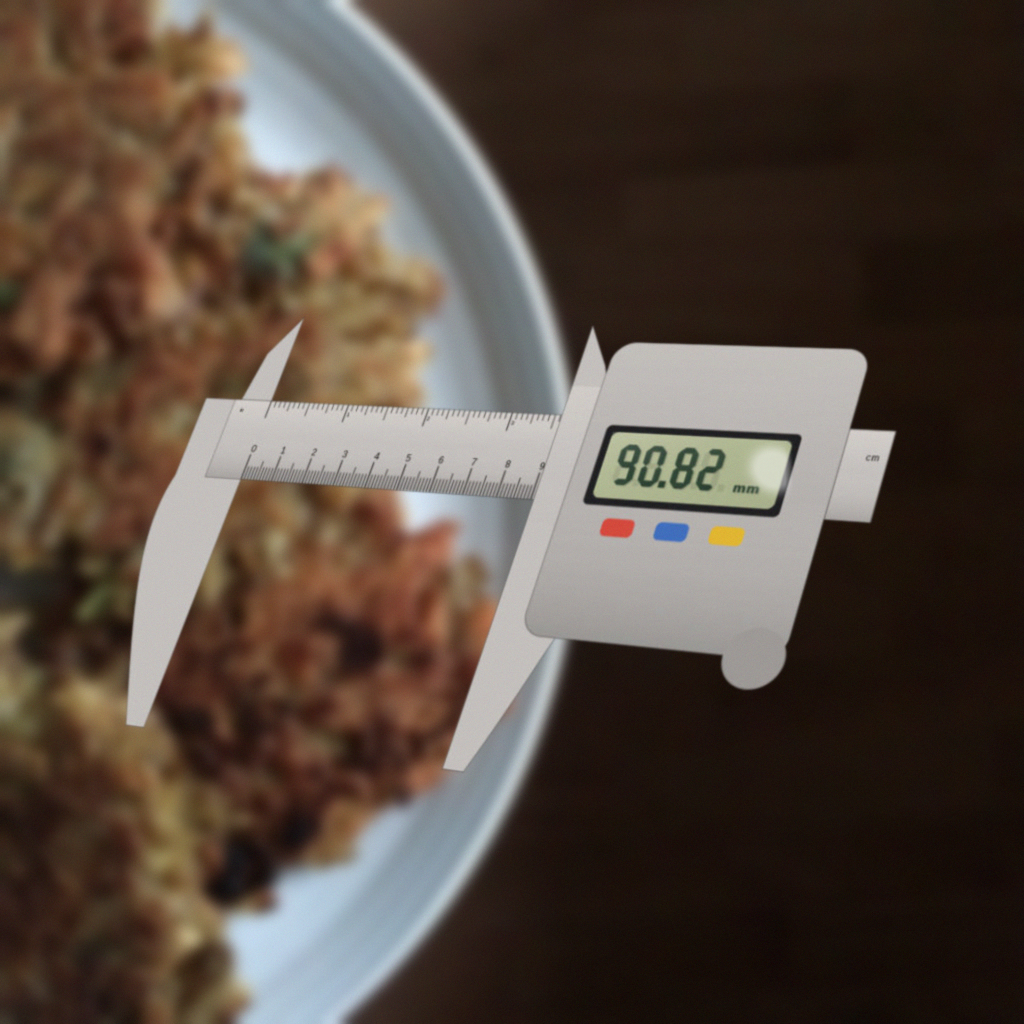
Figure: 90.82 mm
